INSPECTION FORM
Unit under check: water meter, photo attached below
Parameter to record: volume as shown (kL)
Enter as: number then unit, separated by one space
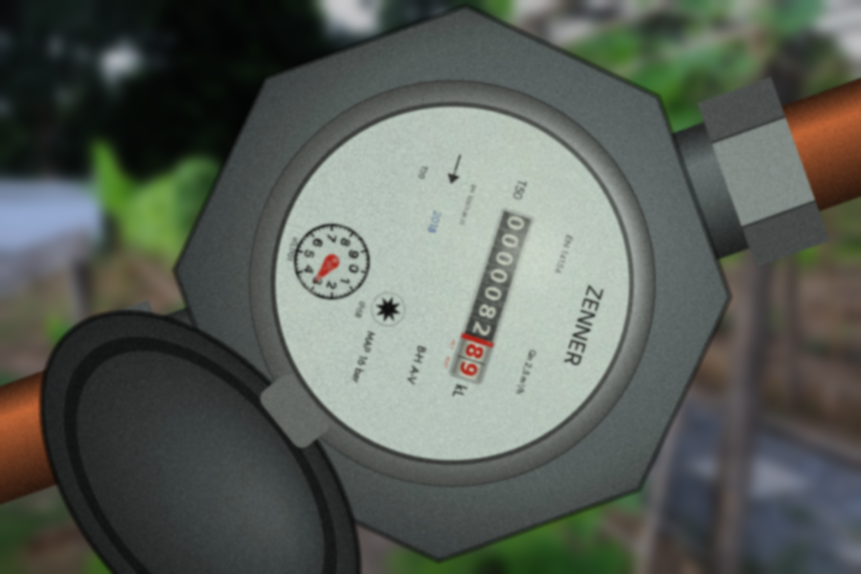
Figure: 82.893 kL
